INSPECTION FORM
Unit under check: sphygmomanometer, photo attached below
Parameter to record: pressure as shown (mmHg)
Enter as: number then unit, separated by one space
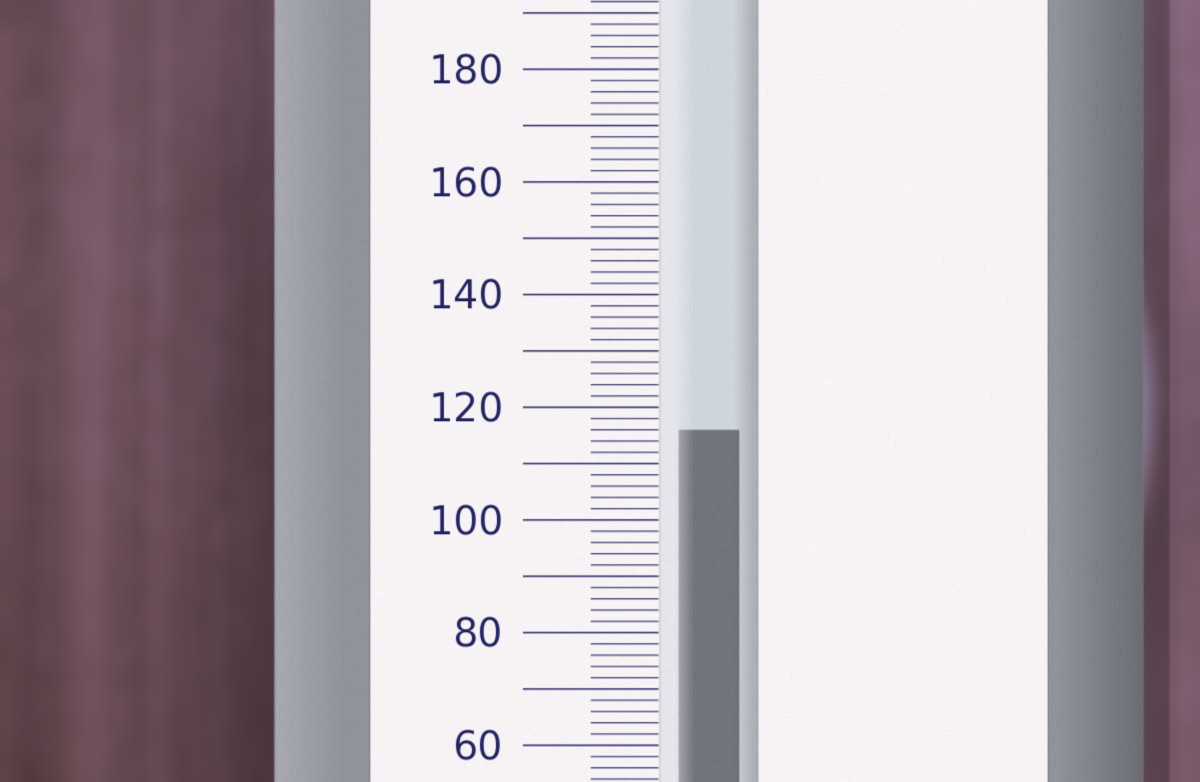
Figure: 116 mmHg
